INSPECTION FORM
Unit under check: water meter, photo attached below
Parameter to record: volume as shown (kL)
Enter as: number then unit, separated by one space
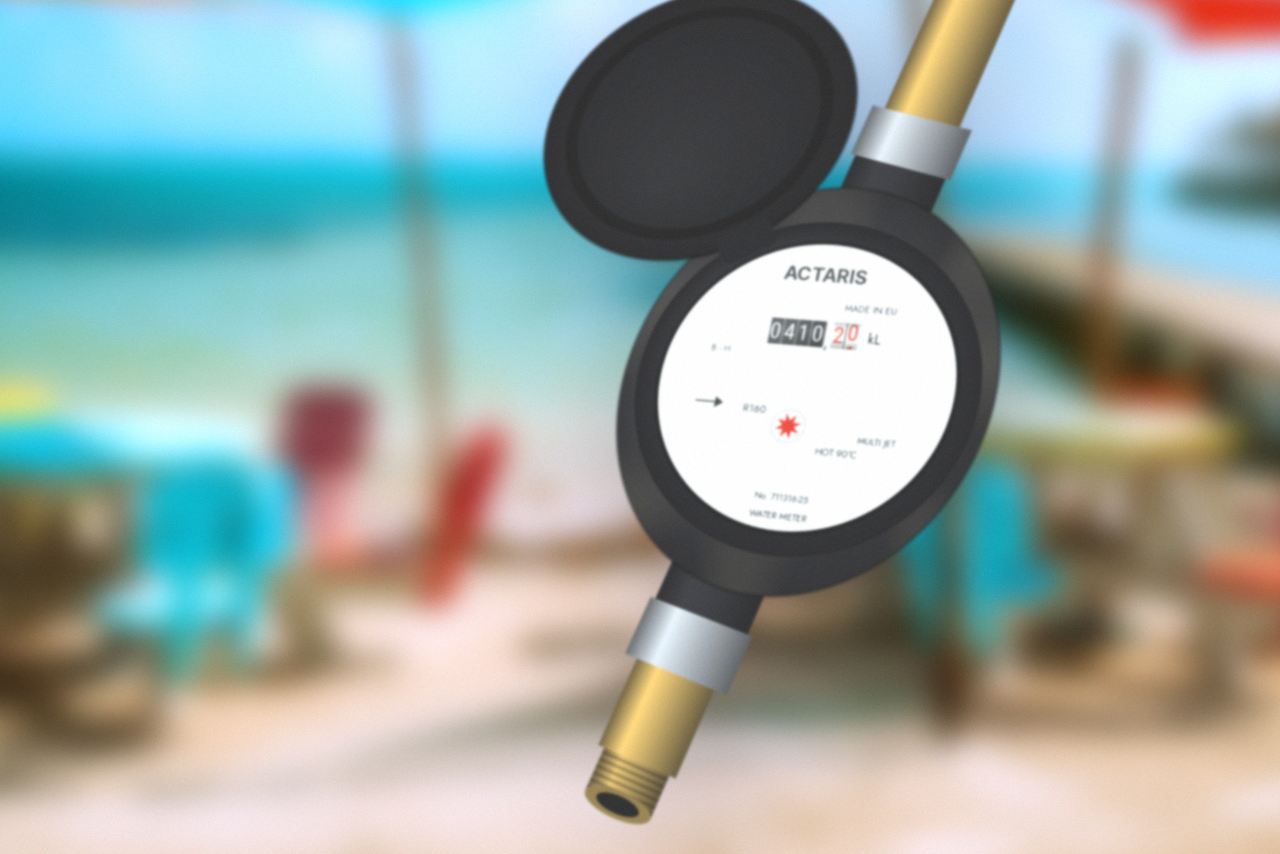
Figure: 410.20 kL
